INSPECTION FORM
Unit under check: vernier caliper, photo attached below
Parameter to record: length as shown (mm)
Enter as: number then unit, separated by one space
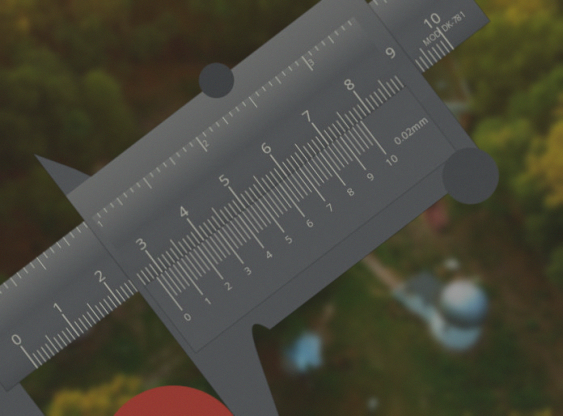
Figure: 28.6 mm
